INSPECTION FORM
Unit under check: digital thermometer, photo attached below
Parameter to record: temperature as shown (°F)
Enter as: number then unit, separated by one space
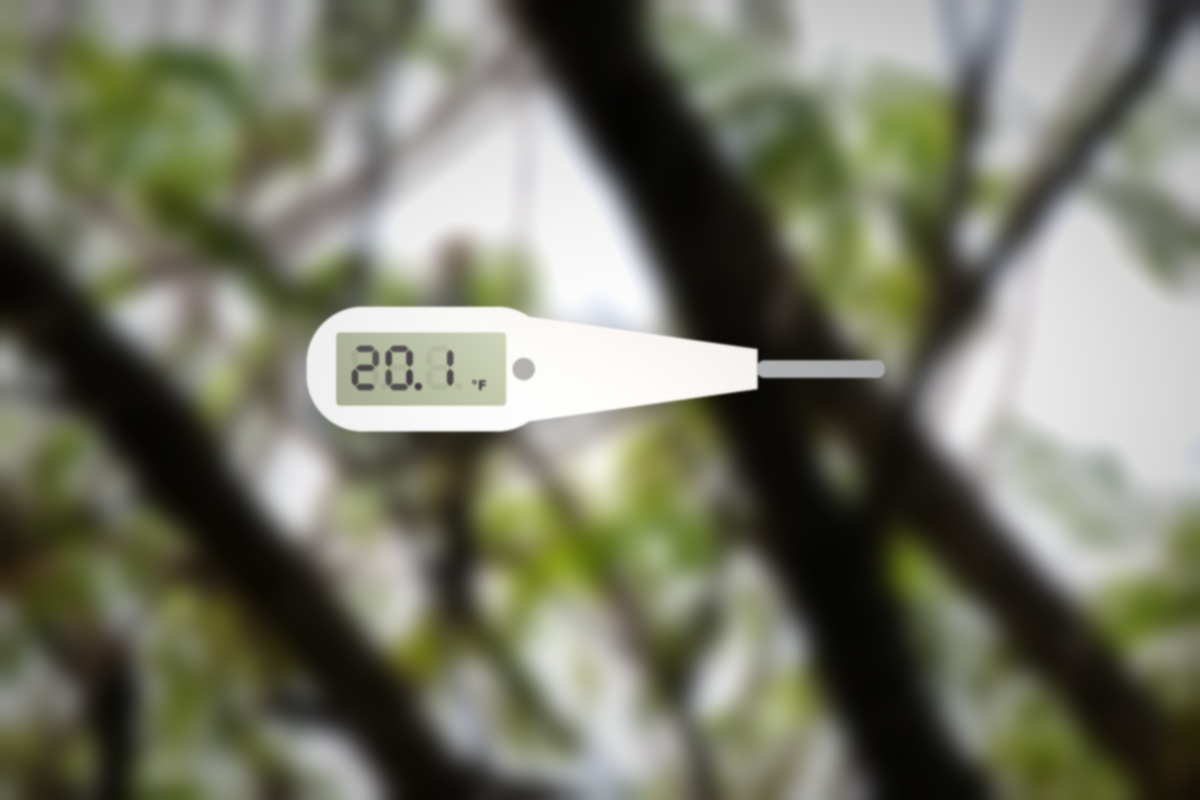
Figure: 20.1 °F
